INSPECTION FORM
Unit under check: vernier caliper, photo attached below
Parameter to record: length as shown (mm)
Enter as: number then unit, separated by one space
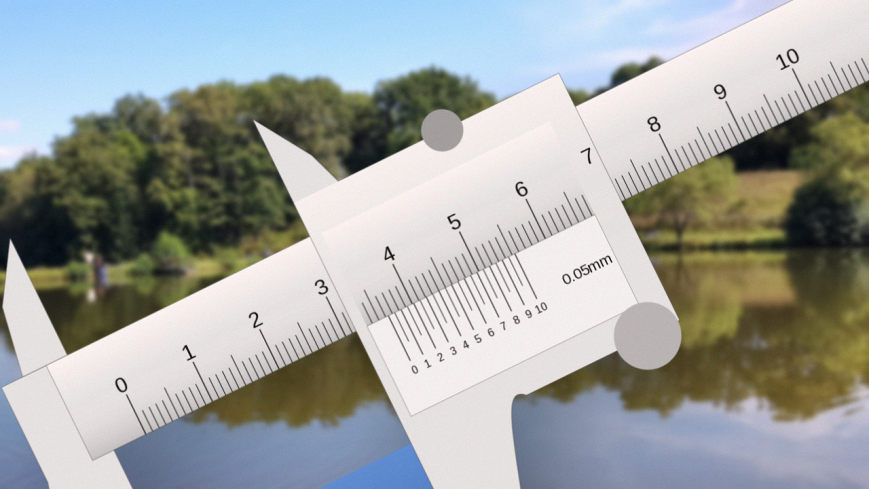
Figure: 36.4 mm
